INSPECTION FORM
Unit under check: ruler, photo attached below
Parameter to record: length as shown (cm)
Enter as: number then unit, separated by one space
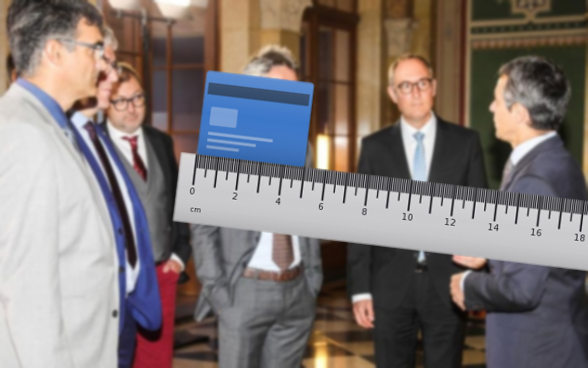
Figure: 5 cm
